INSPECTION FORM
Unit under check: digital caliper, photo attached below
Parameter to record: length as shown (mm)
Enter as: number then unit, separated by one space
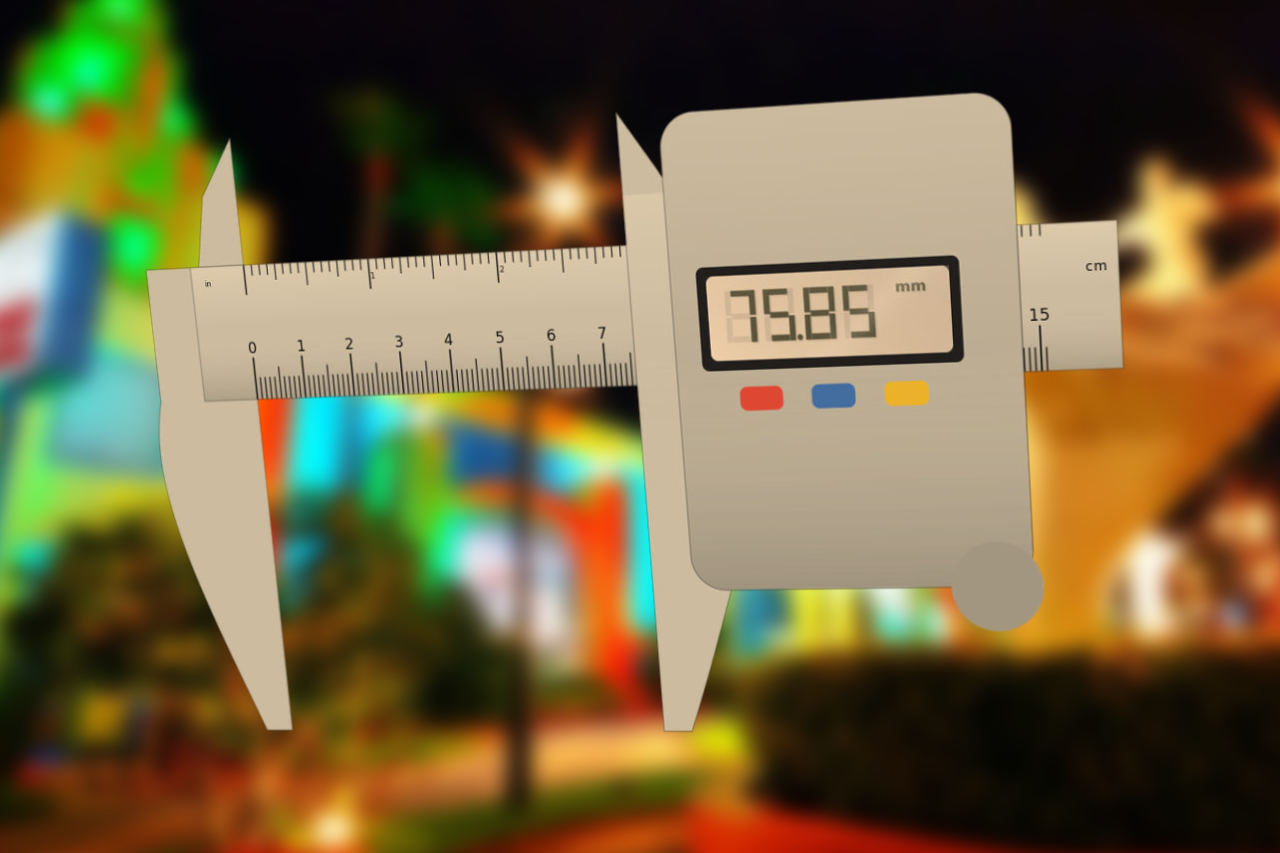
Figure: 75.85 mm
